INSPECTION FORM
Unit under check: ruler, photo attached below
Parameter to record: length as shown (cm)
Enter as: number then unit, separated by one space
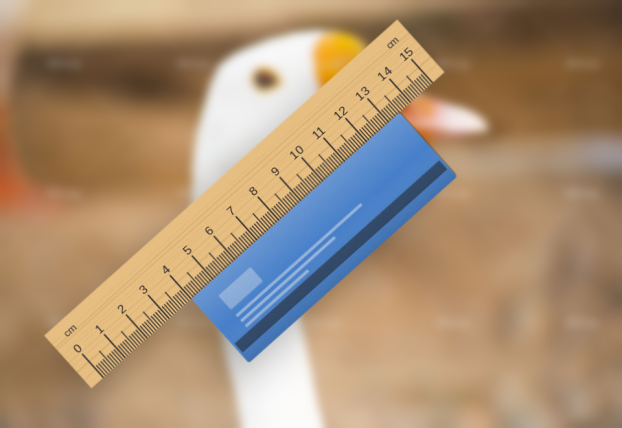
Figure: 9.5 cm
